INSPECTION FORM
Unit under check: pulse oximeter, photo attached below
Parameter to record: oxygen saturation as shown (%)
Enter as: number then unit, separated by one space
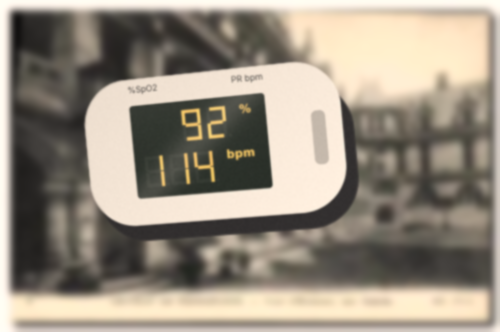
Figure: 92 %
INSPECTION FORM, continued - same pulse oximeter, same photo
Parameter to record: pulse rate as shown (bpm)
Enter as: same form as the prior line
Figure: 114 bpm
